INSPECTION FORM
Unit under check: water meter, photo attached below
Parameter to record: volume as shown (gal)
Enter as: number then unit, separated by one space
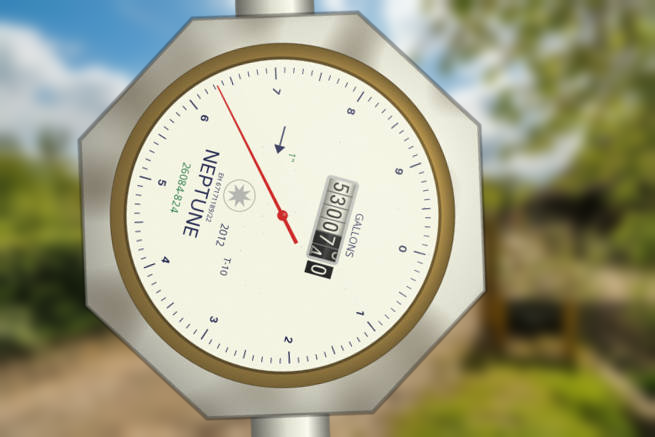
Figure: 5300736.3 gal
